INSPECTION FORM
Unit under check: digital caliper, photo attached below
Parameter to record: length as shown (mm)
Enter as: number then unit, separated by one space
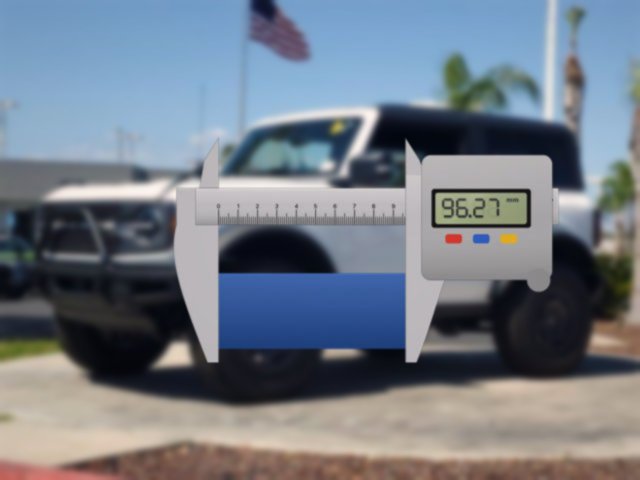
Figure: 96.27 mm
